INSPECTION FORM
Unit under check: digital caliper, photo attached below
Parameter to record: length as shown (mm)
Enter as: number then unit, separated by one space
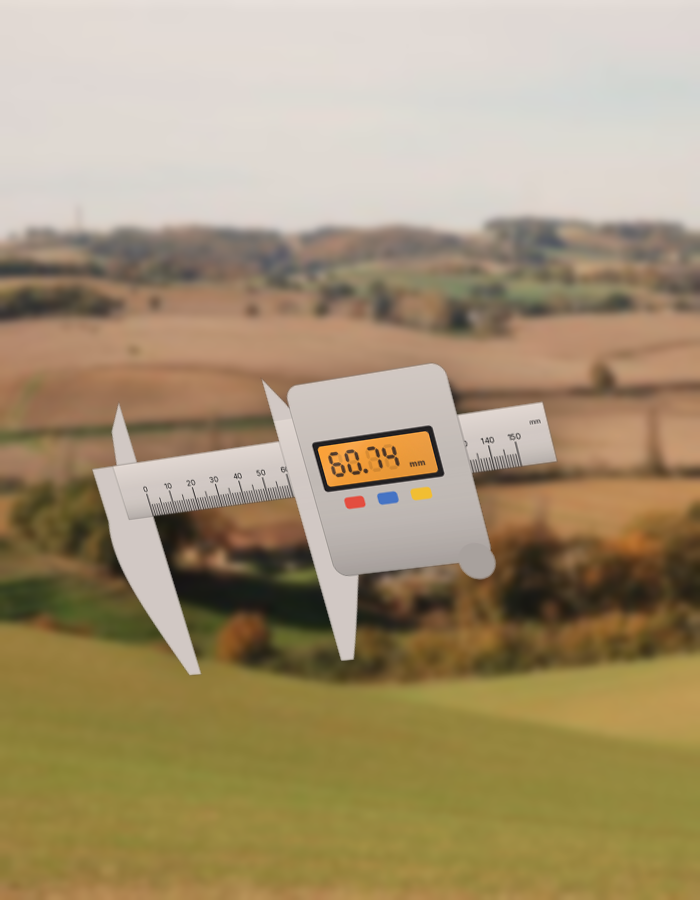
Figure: 60.74 mm
